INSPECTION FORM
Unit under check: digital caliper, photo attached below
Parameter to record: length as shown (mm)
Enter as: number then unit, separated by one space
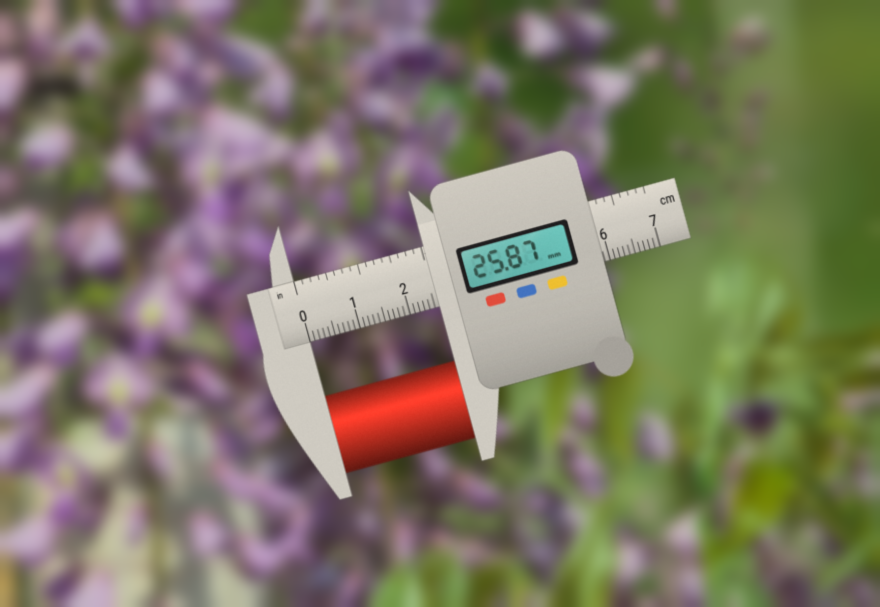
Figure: 25.87 mm
